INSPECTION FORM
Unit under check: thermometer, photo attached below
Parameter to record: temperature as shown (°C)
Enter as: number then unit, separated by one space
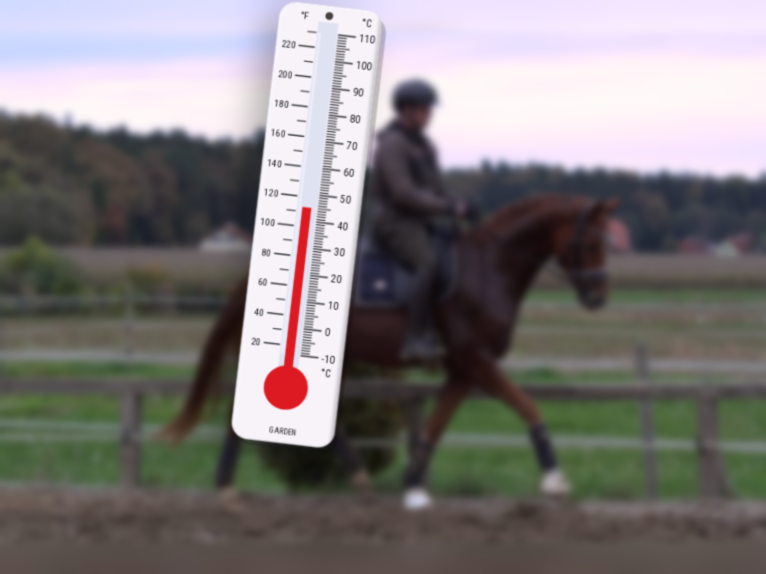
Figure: 45 °C
